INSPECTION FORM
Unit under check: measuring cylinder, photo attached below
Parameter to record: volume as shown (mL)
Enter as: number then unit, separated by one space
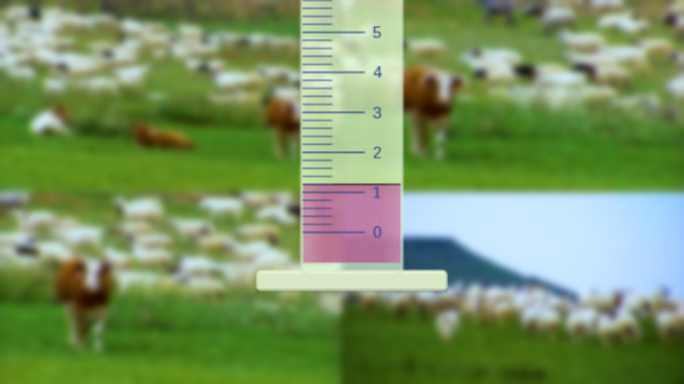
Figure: 1.2 mL
